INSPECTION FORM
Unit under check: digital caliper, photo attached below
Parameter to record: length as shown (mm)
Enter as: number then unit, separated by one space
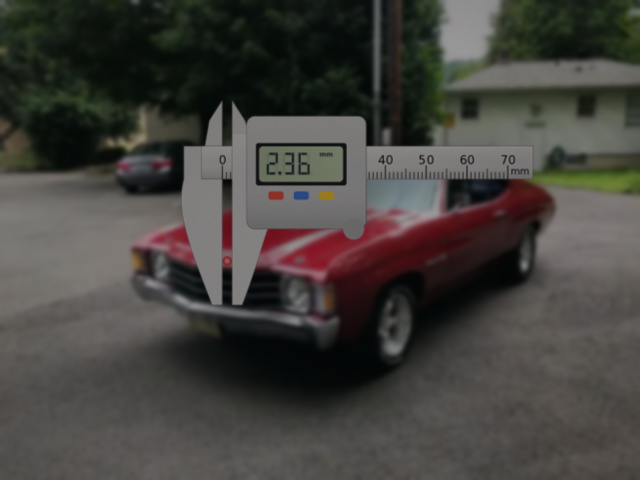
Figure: 2.36 mm
